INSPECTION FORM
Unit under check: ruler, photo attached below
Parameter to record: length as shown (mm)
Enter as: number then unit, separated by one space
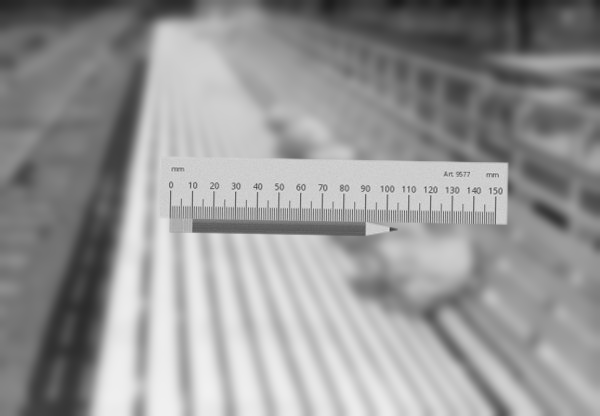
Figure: 105 mm
